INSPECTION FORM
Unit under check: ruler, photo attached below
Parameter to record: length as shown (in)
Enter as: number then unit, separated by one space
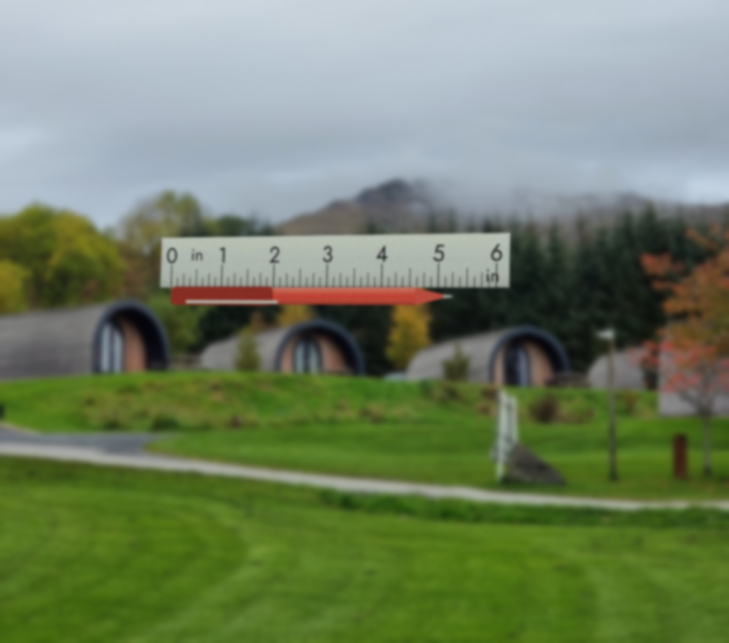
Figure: 5.25 in
